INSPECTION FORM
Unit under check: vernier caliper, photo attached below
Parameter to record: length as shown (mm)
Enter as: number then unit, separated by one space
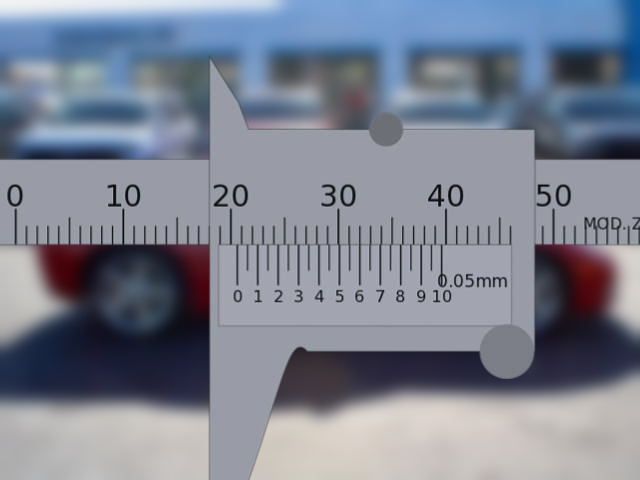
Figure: 20.6 mm
